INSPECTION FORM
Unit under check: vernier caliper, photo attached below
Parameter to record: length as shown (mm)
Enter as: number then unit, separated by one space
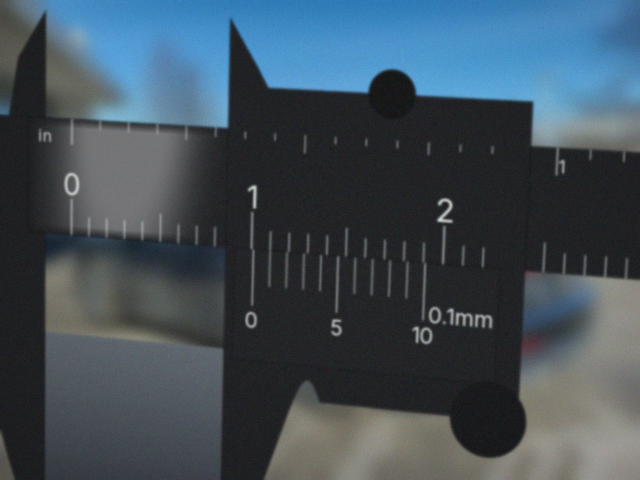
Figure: 10.1 mm
